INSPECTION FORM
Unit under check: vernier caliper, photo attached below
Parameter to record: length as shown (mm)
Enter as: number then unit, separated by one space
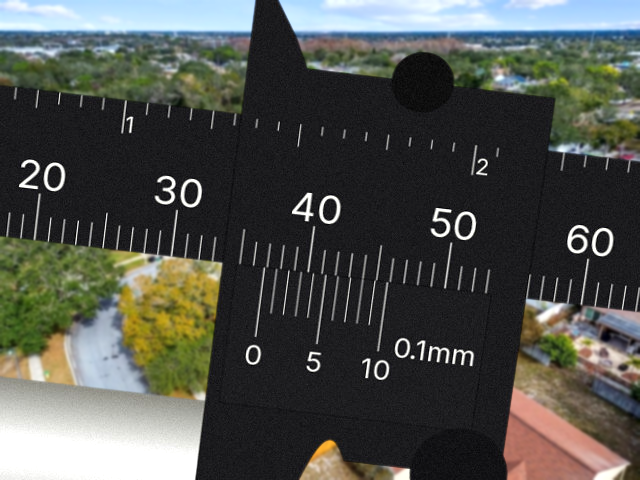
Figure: 36.8 mm
